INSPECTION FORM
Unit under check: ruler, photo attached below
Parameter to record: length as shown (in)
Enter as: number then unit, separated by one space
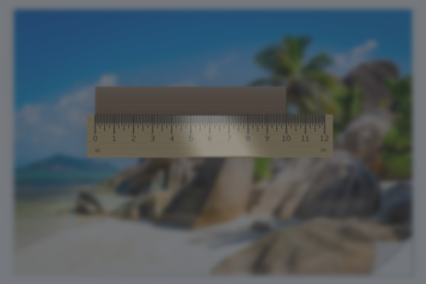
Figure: 10 in
